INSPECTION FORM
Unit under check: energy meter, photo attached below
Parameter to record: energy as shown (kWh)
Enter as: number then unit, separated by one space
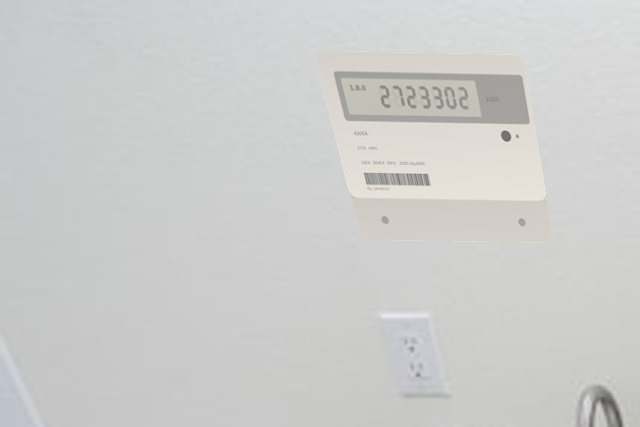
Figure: 2723302 kWh
